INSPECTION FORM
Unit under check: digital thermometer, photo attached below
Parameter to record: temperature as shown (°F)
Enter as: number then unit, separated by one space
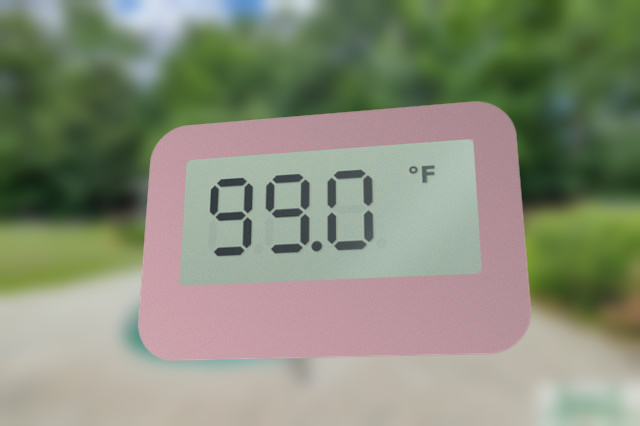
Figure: 99.0 °F
